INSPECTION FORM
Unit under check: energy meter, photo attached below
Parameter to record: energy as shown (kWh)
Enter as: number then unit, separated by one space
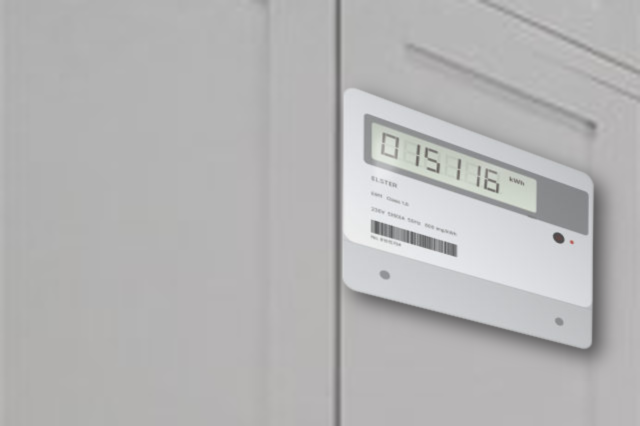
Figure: 15116 kWh
